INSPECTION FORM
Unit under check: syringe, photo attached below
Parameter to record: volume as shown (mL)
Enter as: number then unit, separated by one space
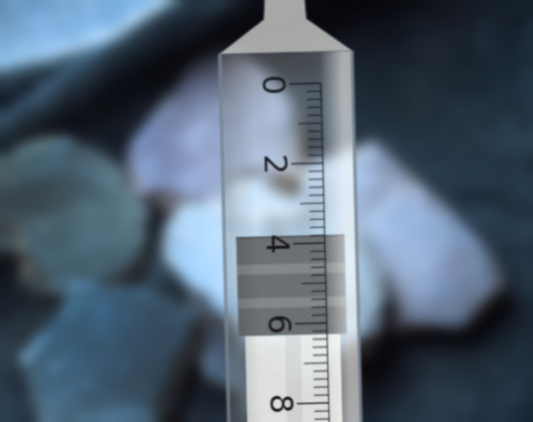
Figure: 3.8 mL
